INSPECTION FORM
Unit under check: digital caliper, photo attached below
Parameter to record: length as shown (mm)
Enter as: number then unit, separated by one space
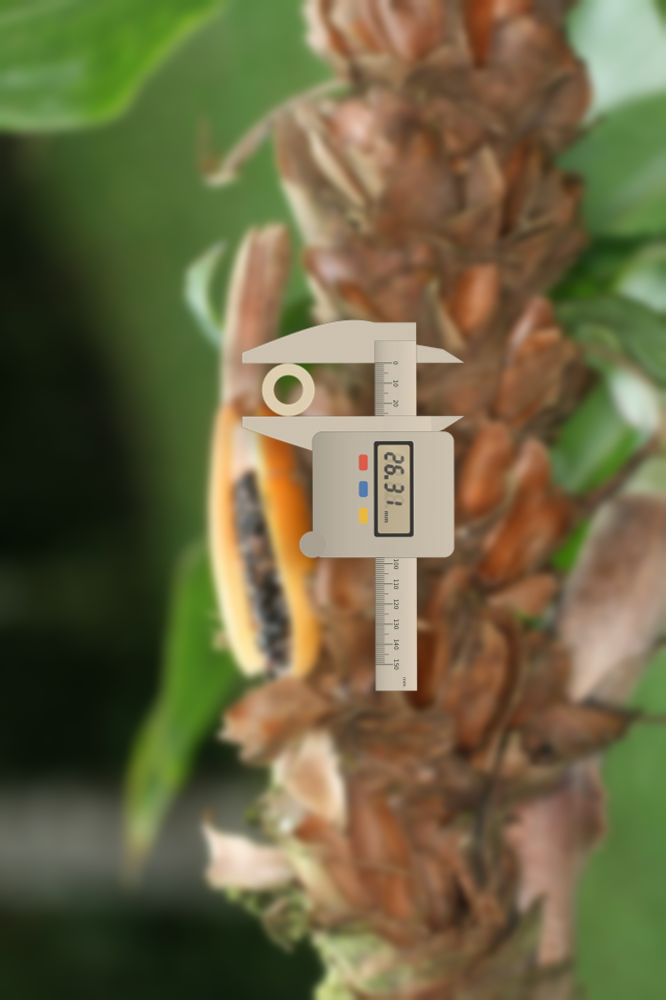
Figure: 26.31 mm
